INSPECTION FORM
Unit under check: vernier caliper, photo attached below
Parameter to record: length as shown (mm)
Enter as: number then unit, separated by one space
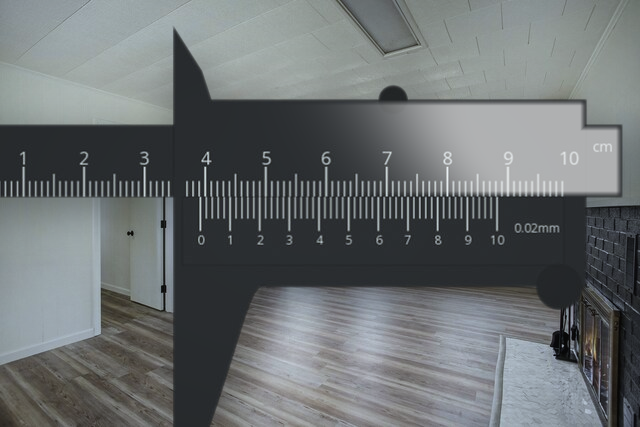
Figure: 39.2 mm
